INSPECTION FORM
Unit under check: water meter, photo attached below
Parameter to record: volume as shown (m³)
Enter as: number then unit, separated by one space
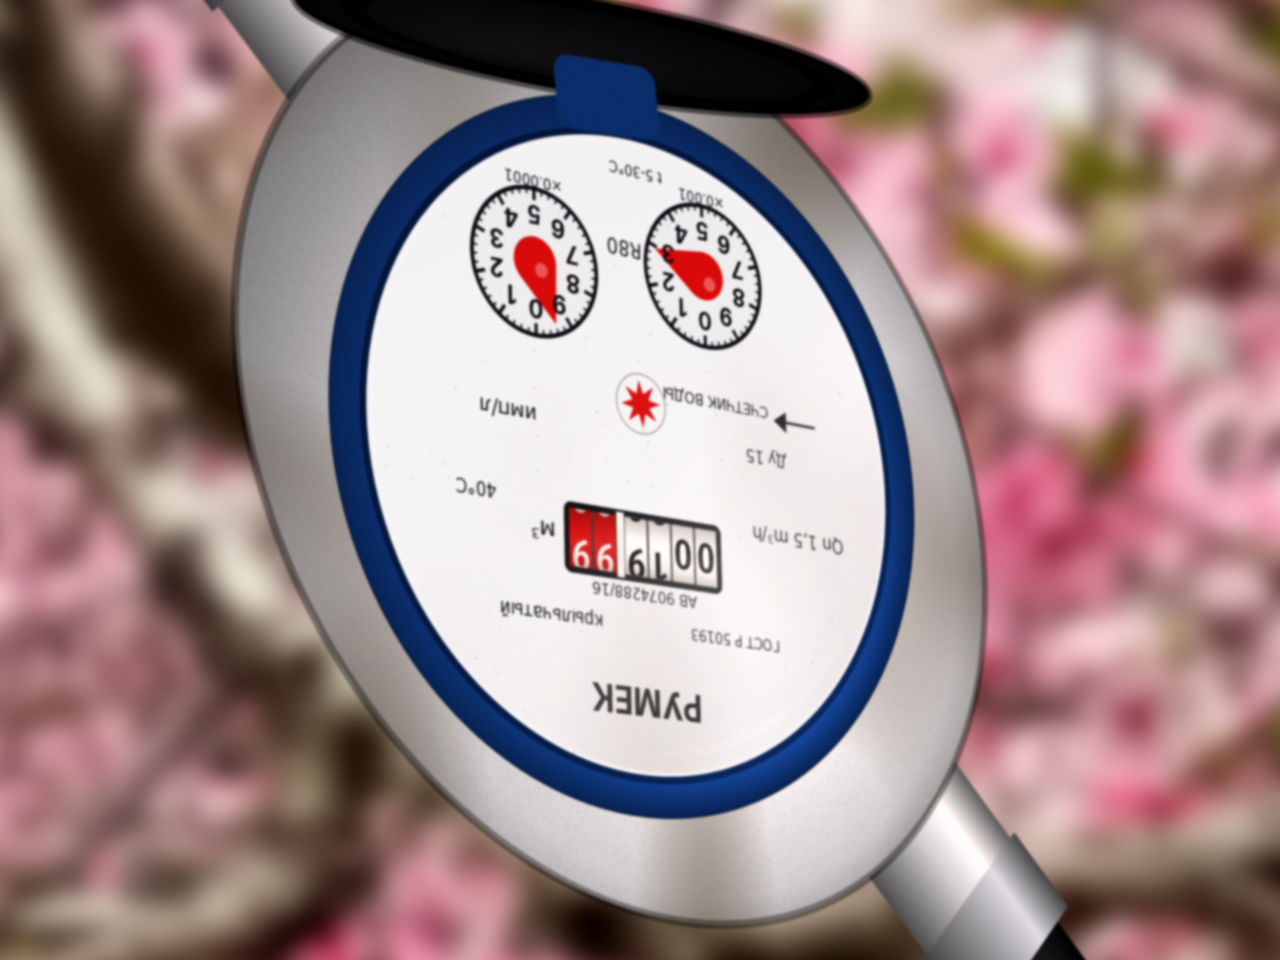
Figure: 19.9929 m³
